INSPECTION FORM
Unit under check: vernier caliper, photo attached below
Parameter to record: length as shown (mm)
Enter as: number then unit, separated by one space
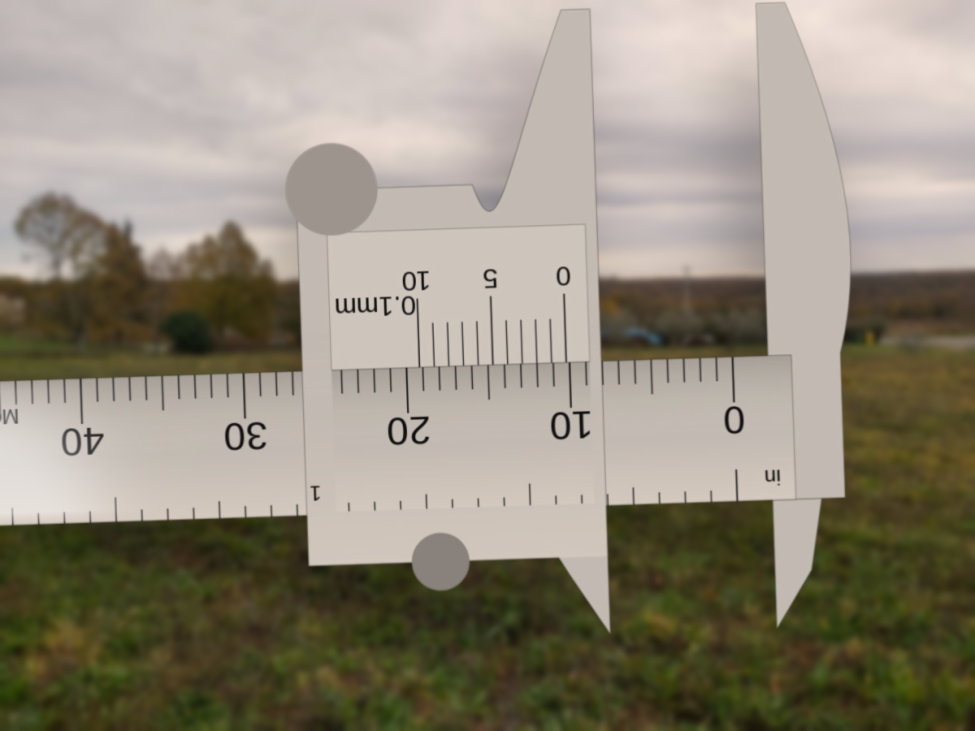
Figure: 10.2 mm
